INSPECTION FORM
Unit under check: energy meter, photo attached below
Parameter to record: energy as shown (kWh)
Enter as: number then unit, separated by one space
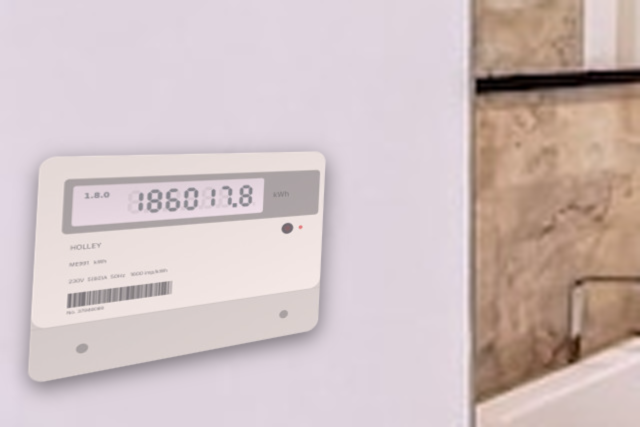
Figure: 186017.8 kWh
